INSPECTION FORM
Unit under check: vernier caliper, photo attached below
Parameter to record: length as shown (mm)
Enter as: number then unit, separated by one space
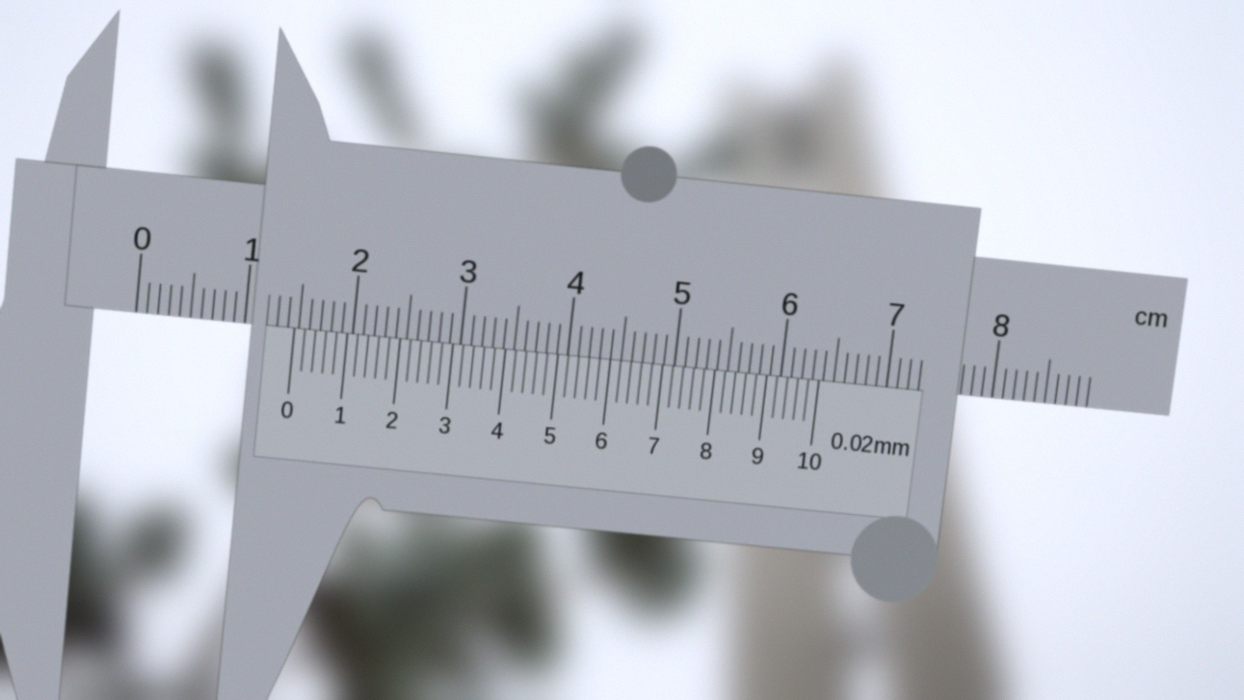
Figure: 14.6 mm
